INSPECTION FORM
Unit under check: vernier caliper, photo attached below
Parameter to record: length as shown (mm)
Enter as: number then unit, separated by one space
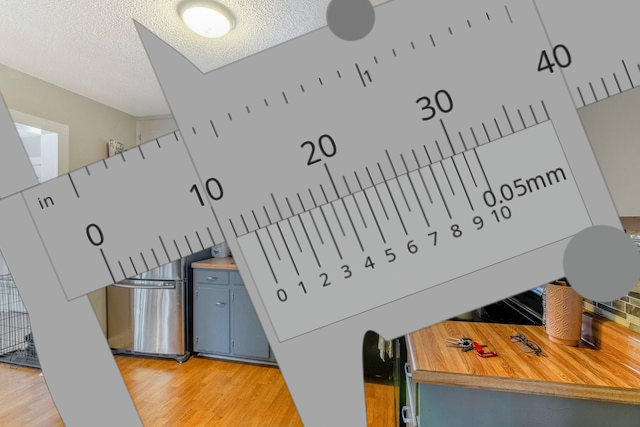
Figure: 12.6 mm
